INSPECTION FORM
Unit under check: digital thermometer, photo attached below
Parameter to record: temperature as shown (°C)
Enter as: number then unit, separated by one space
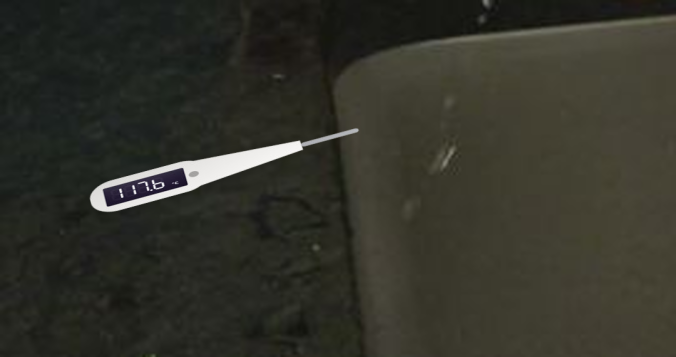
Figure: 117.6 °C
